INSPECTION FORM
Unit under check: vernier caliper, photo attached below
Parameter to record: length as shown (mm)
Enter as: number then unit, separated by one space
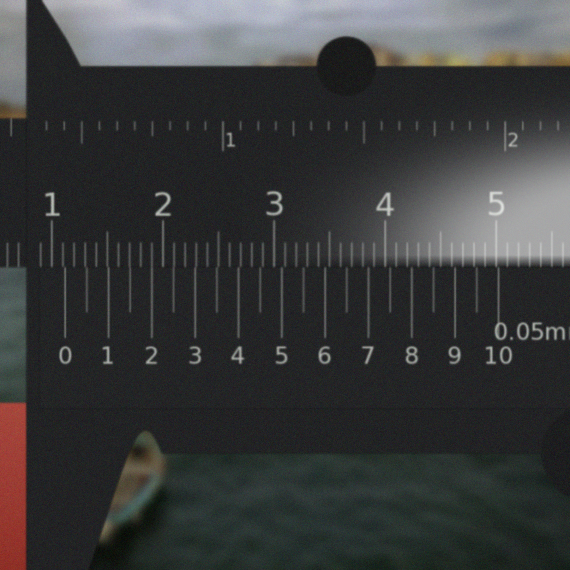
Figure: 11.2 mm
